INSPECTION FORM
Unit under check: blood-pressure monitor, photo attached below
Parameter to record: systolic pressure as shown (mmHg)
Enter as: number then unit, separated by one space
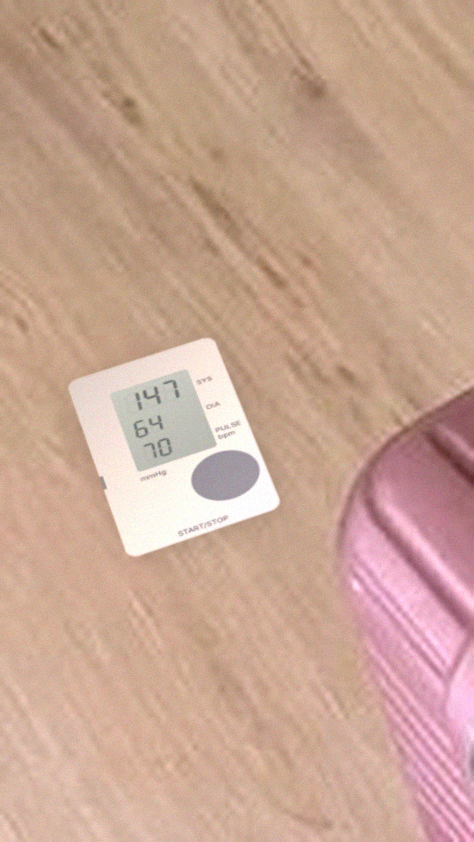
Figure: 147 mmHg
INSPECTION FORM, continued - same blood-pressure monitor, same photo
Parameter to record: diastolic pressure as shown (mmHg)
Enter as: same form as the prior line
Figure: 64 mmHg
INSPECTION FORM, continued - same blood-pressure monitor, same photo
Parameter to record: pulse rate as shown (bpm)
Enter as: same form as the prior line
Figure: 70 bpm
